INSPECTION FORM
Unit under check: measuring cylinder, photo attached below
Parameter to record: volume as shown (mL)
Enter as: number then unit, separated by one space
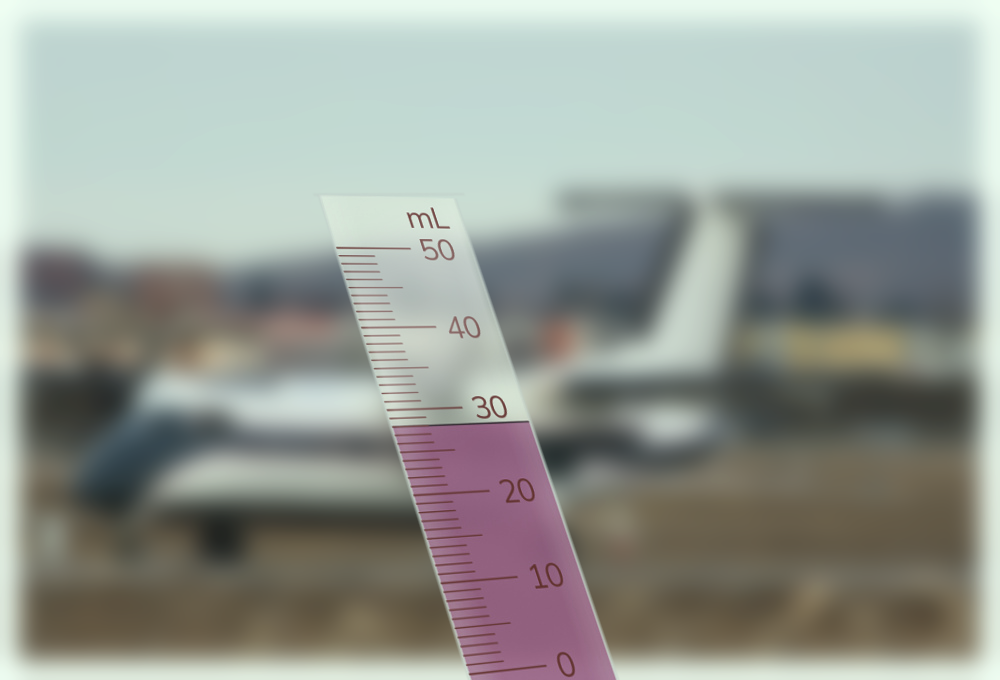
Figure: 28 mL
